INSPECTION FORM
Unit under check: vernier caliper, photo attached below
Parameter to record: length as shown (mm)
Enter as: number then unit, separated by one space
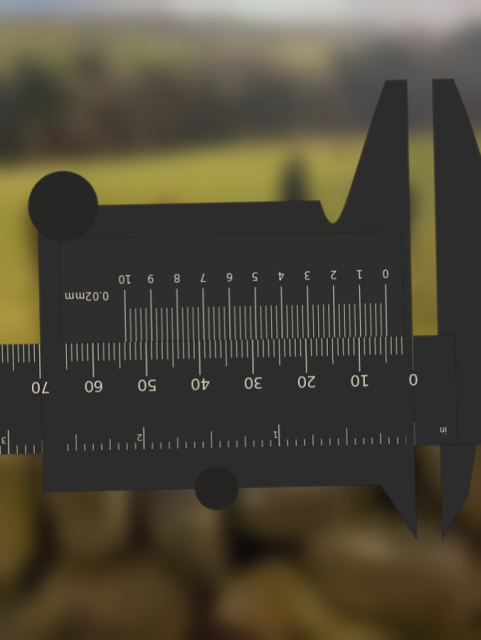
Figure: 4.8 mm
